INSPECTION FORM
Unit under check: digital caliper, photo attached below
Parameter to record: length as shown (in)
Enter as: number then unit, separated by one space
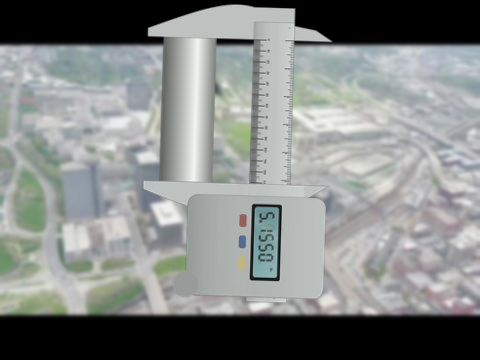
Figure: 5.1550 in
